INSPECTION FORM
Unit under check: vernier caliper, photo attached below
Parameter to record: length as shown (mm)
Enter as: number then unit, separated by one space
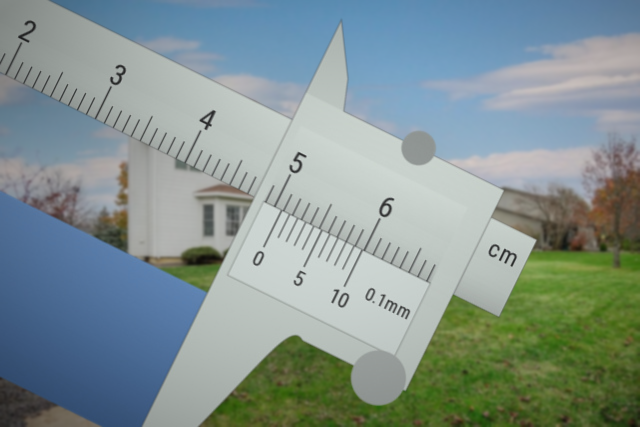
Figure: 50.8 mm
